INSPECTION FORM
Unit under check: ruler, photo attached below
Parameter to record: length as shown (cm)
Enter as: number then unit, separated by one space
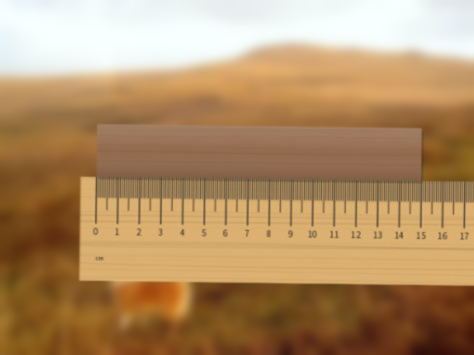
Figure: 15 cm
